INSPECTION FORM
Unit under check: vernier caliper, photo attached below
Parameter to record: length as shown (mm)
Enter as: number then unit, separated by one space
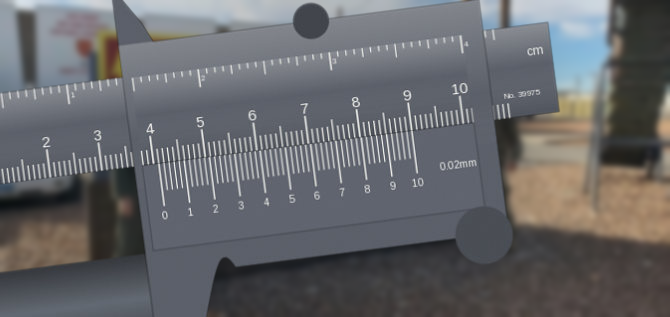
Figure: 41.0 mm
